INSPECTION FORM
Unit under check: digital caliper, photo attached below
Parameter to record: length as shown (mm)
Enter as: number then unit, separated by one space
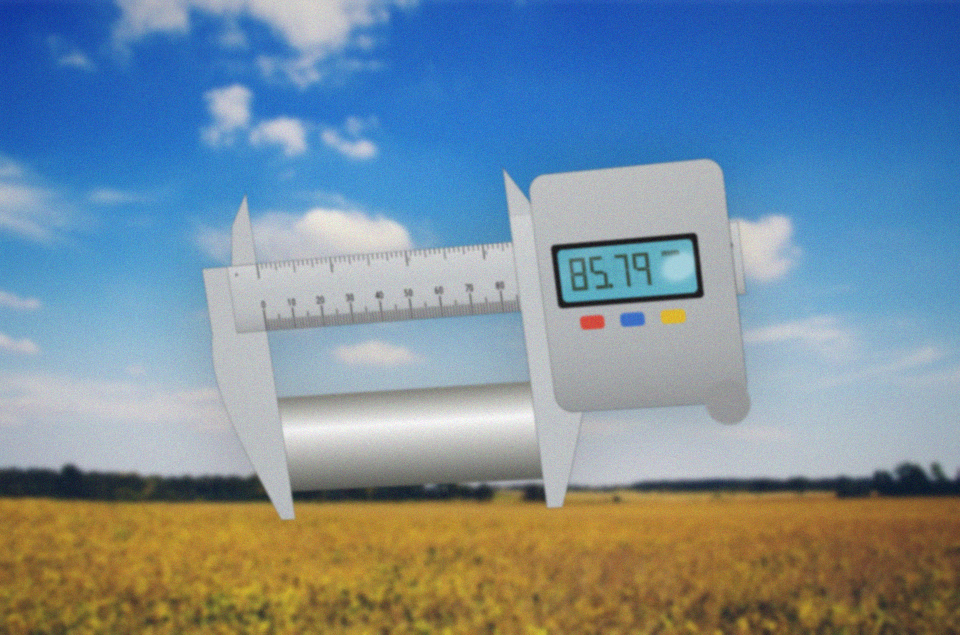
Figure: 85.79 mm
